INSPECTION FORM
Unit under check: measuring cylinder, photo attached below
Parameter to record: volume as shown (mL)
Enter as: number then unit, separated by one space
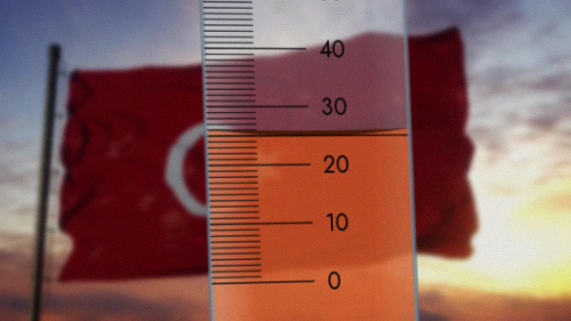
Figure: 25 mL
